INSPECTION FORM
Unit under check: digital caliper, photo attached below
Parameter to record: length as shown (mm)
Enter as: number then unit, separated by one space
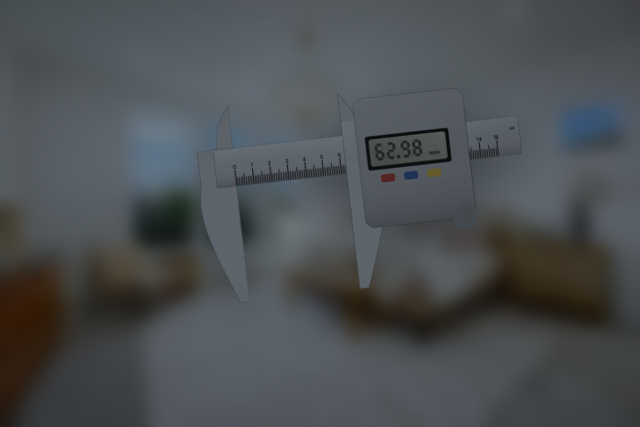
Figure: 62.98 mm
